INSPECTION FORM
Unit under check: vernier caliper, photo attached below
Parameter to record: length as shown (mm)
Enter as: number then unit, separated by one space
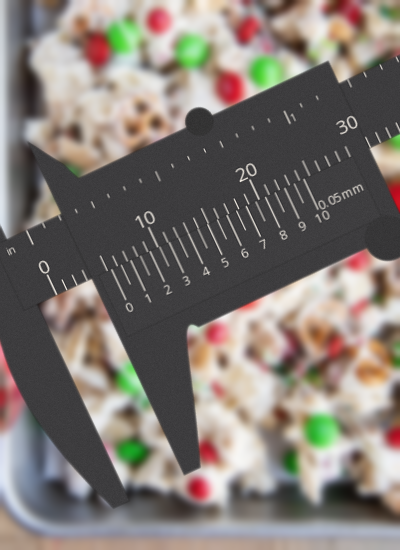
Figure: 5.4 mm
